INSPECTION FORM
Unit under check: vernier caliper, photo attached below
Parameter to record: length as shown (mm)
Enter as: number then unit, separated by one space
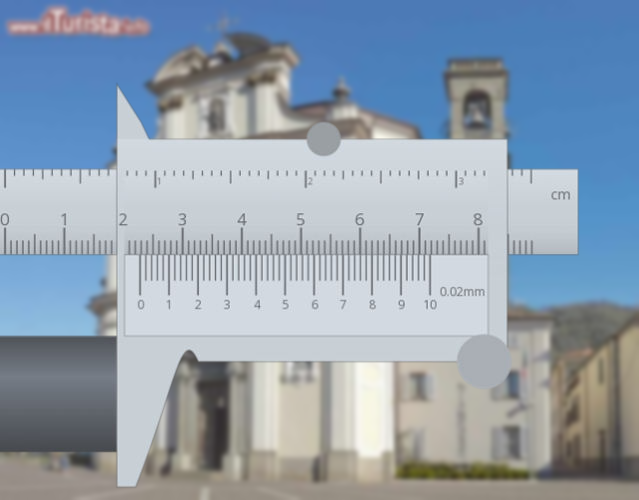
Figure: 22.8 mm
